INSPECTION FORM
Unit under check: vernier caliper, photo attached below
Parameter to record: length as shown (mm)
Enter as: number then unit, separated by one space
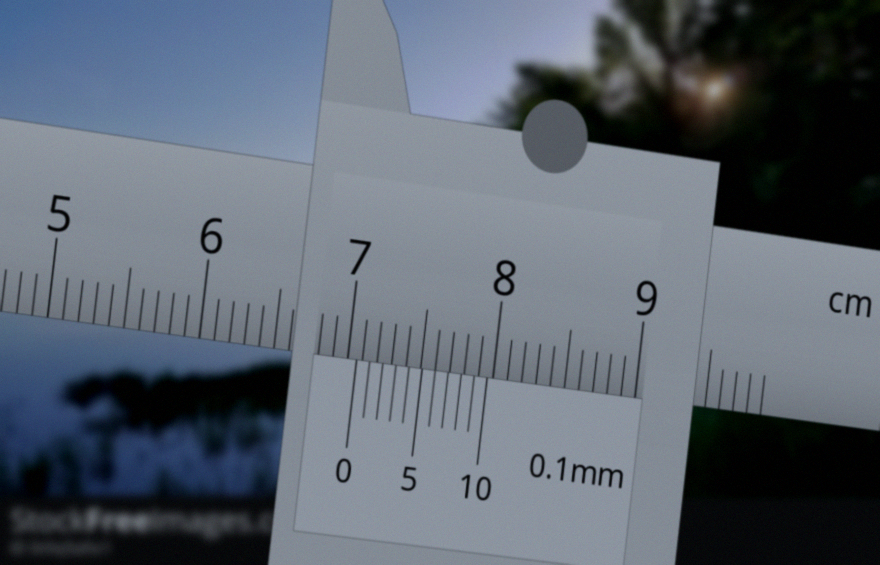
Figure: 70.6 mm
